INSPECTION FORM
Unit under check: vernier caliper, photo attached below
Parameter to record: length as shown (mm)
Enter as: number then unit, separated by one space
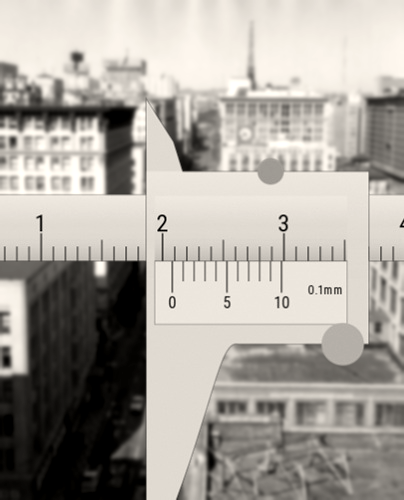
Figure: 20.8 mm
